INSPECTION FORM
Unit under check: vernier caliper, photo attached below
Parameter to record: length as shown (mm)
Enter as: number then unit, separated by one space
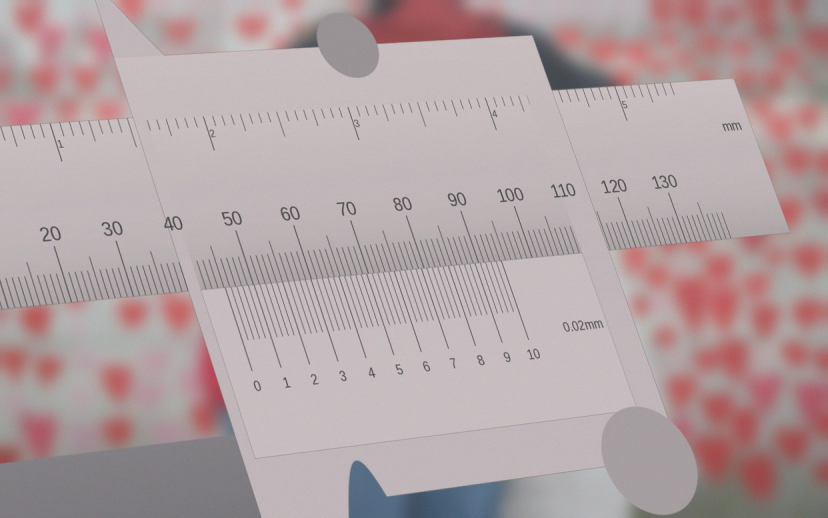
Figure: 45.2 mm
